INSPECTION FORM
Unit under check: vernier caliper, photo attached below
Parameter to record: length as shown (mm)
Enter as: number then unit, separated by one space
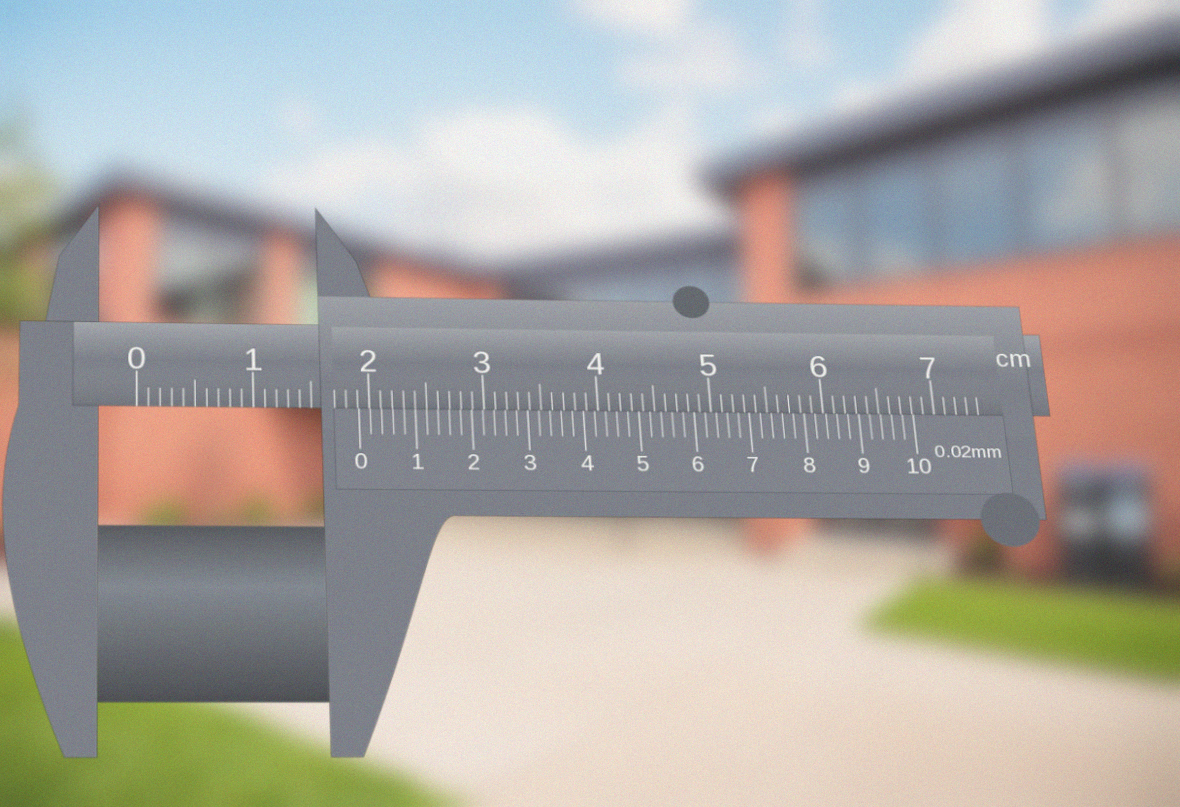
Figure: 19.1 mm
